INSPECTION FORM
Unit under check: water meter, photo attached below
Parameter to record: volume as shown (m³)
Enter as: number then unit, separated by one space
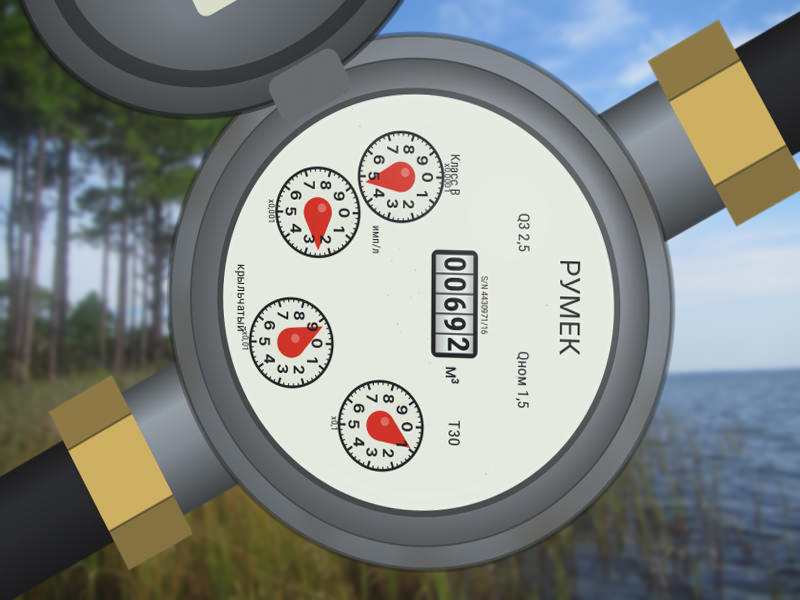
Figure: 692.0924 m³
